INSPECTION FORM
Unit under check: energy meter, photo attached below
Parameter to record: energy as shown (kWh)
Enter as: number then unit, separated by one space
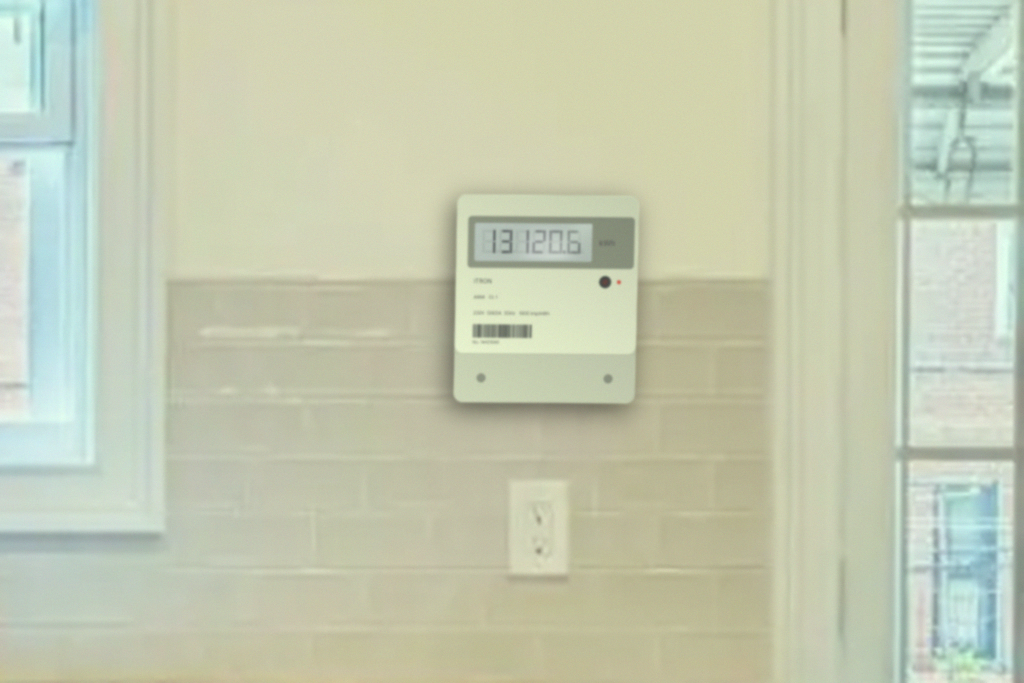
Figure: 13120.6 kWh
